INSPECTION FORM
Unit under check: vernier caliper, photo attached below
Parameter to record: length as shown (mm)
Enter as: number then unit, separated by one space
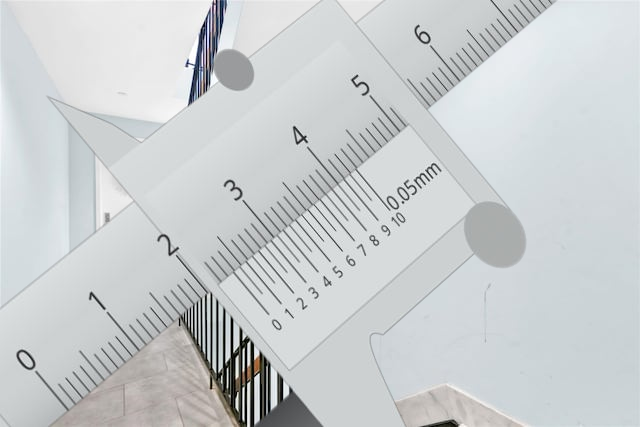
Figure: 23.8 mm
